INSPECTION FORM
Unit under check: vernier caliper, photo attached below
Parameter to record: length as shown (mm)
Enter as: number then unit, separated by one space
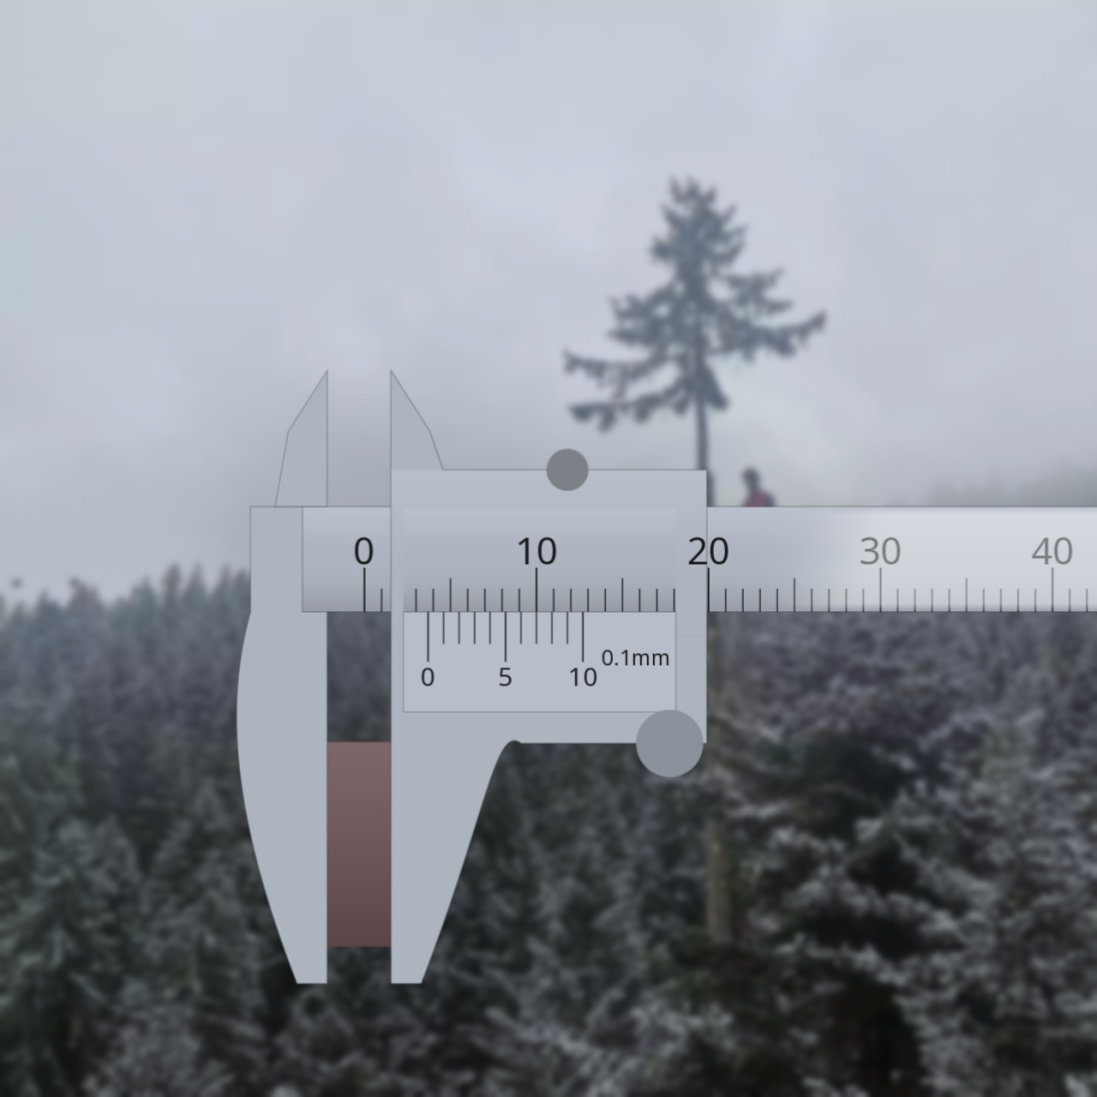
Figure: 3.7 mm
